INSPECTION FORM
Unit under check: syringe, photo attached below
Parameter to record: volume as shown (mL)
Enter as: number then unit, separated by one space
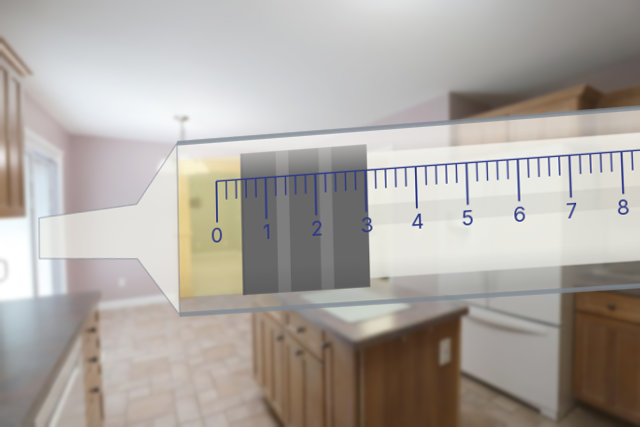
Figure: 0.5 mL
